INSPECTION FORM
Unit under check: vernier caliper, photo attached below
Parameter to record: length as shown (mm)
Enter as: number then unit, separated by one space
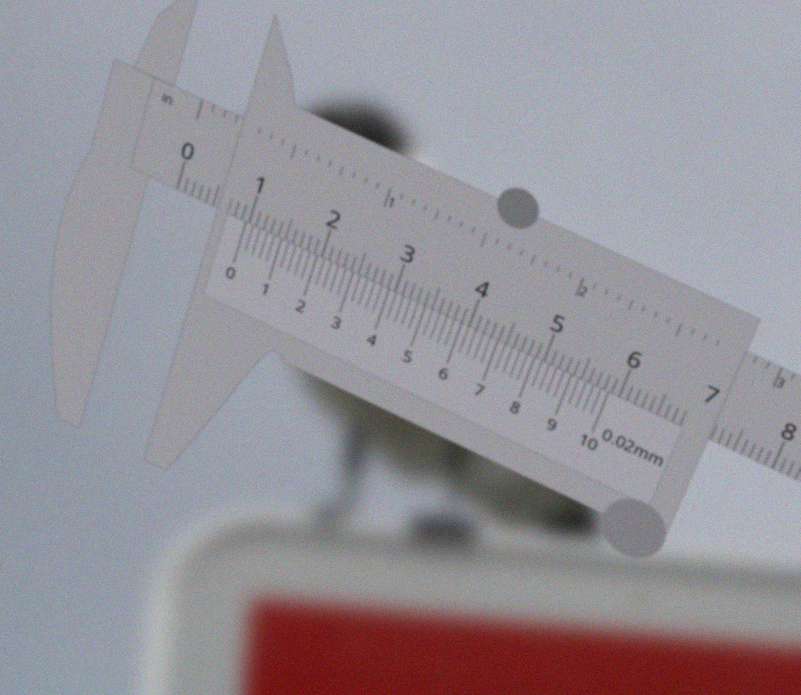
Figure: 9.6 mm
